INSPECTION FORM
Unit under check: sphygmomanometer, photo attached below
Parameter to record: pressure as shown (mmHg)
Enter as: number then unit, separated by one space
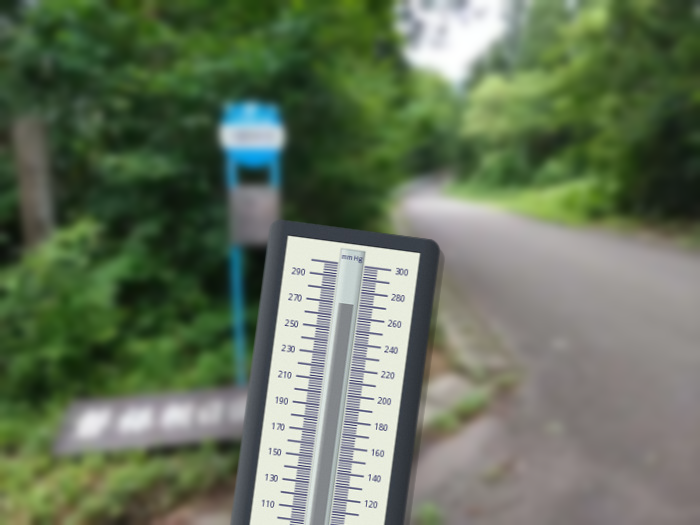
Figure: 270 mmHg
